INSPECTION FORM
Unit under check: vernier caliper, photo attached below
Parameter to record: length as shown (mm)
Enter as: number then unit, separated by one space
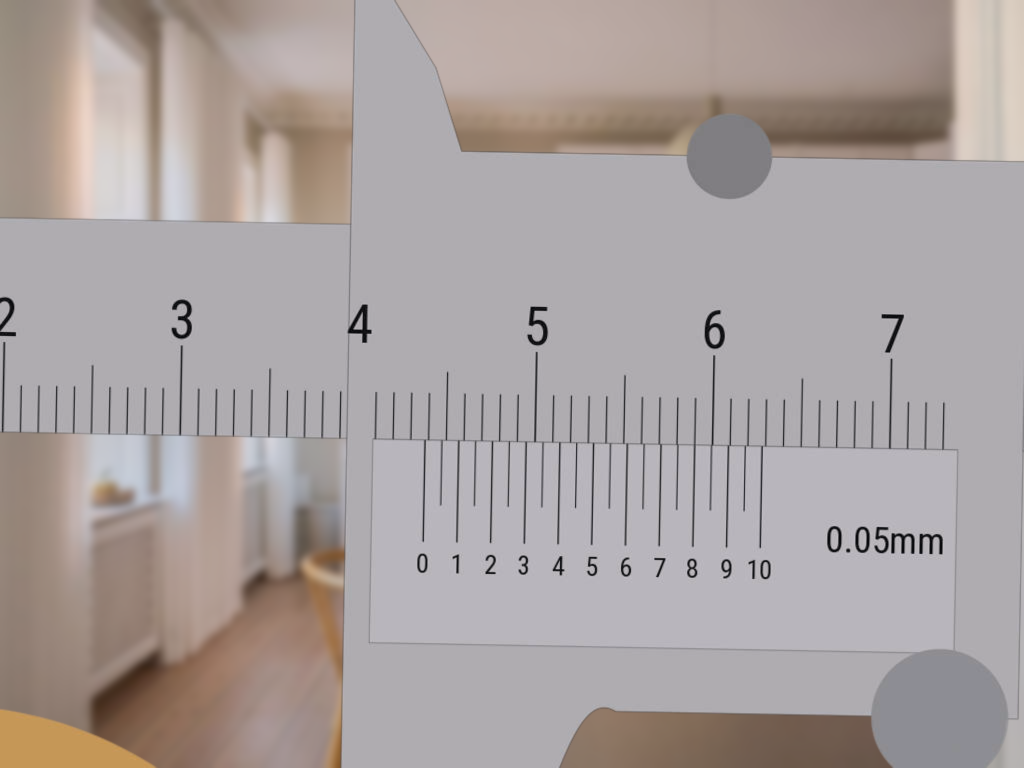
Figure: 43.8 mm
